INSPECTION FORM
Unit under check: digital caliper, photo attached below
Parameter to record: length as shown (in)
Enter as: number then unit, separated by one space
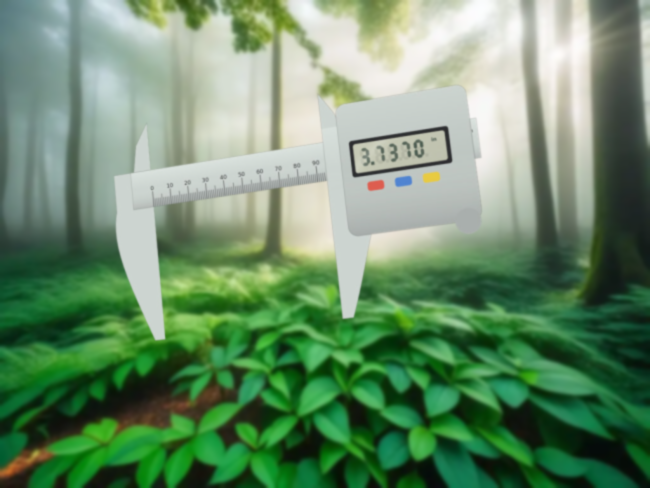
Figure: 3.7370 in
